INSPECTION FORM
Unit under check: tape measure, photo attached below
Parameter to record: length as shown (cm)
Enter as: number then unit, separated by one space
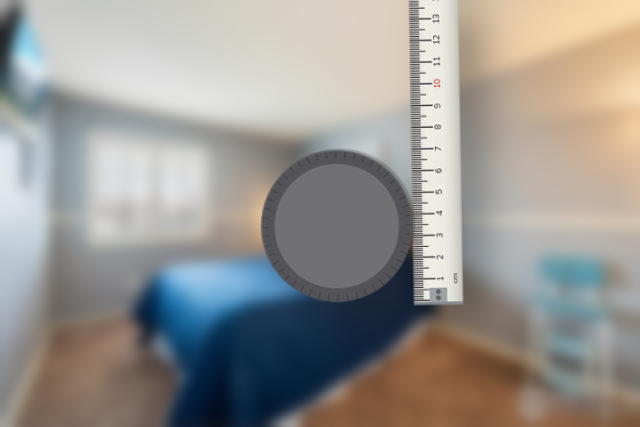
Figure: 7 cm
